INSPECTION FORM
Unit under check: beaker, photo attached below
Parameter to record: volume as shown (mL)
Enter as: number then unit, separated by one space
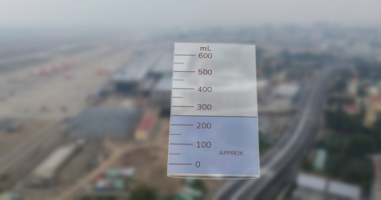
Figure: 250 mL
